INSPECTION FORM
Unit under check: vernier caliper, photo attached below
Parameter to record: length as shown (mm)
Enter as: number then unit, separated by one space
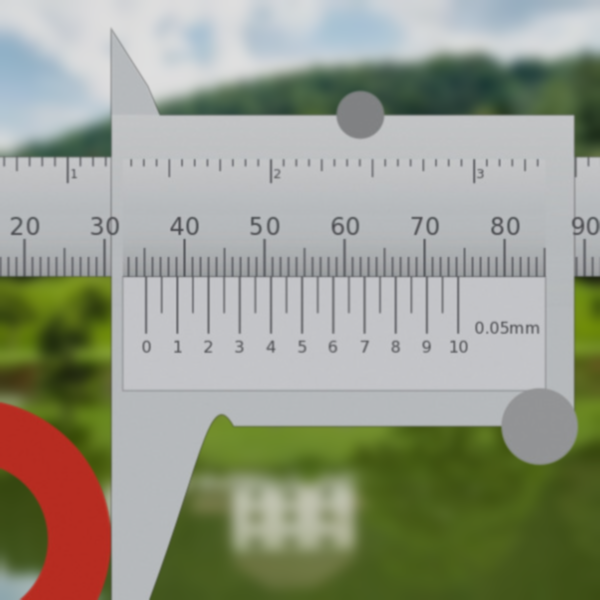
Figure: 35.2 mm
